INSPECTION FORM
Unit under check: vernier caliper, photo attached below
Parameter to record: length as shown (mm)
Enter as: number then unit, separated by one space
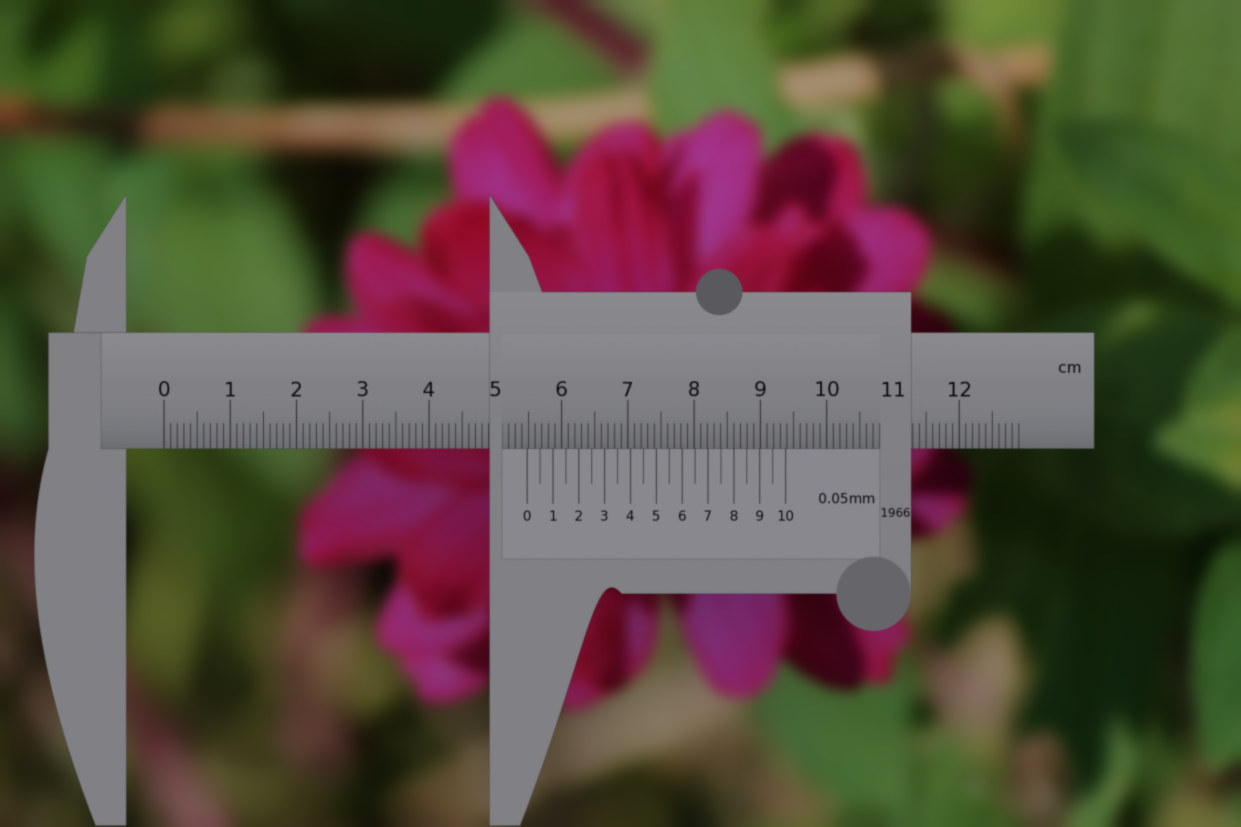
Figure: 54.8 mm
